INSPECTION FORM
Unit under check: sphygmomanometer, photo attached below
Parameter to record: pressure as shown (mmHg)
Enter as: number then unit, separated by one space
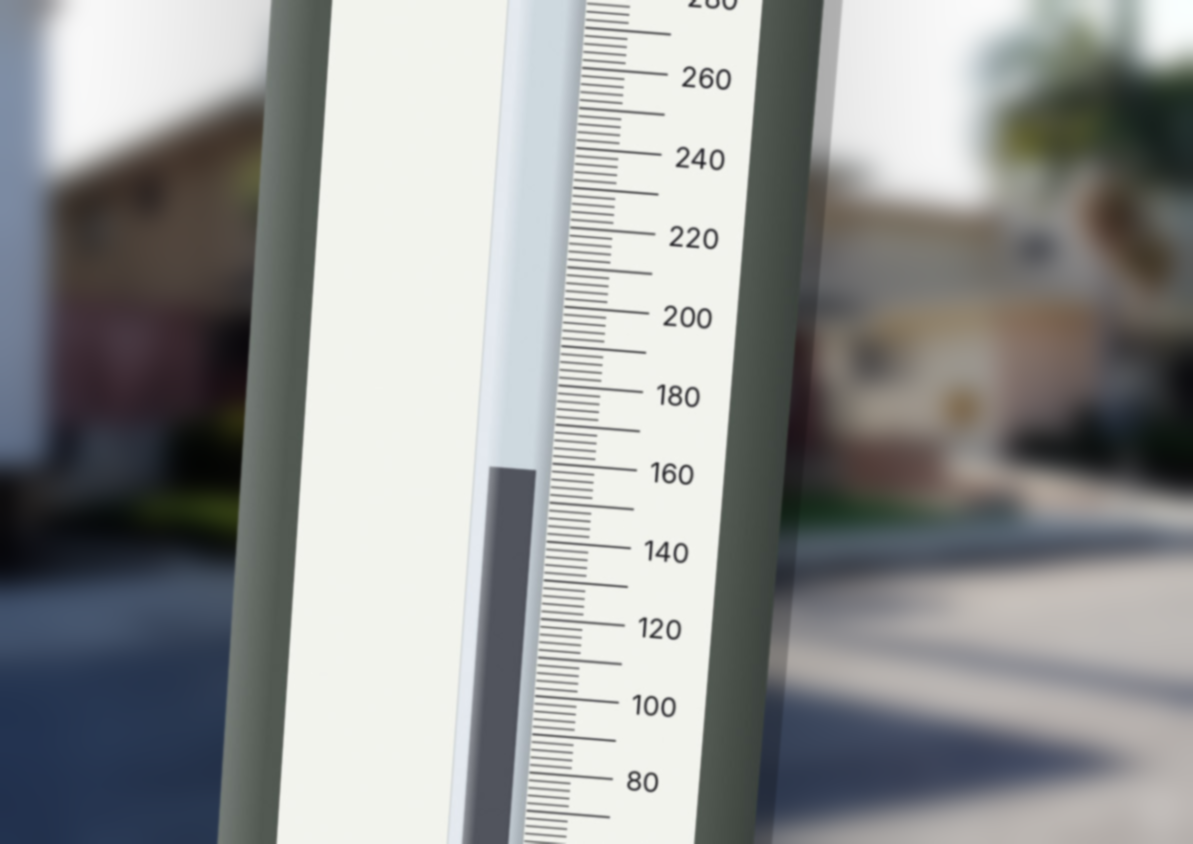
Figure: 158 mmHg
